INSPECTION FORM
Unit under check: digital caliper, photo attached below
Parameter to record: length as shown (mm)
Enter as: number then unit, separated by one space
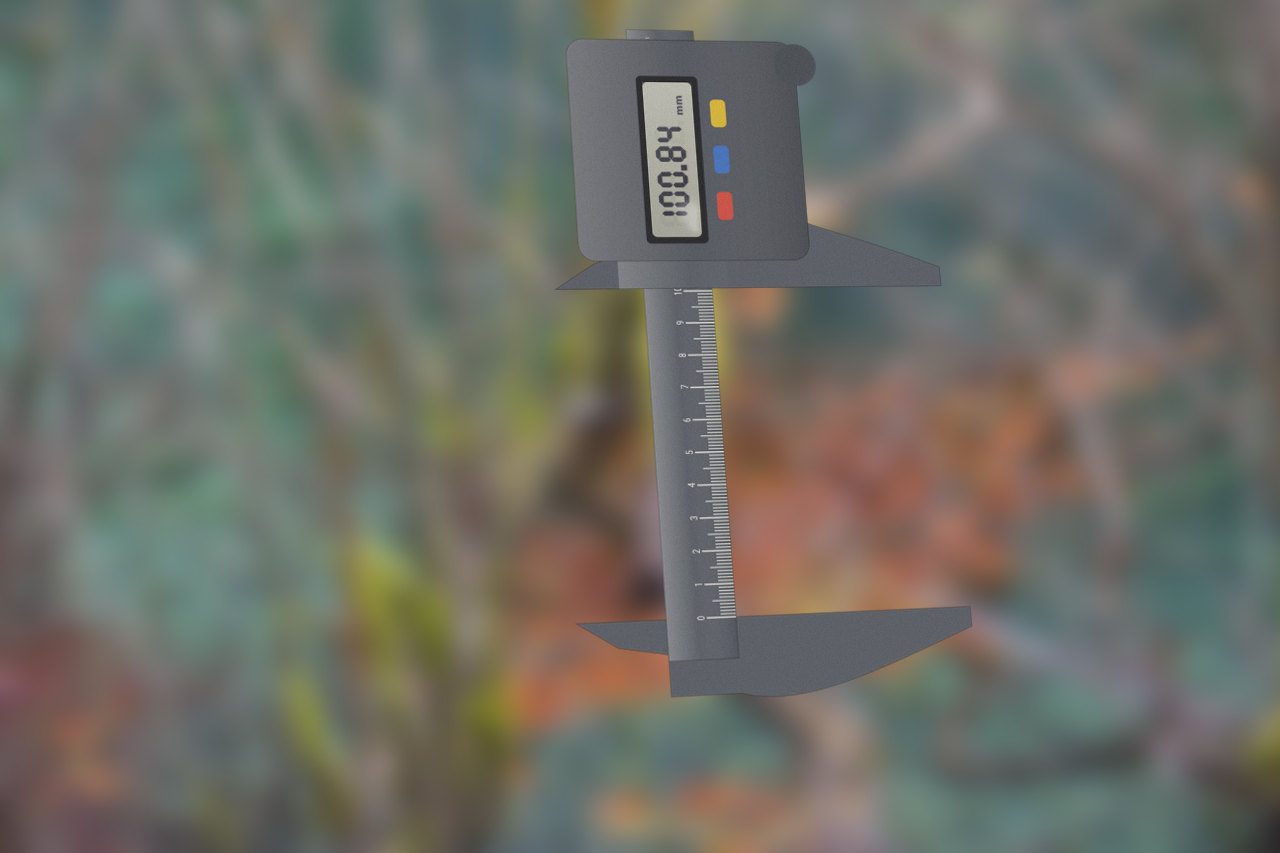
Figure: 100.84 mm
